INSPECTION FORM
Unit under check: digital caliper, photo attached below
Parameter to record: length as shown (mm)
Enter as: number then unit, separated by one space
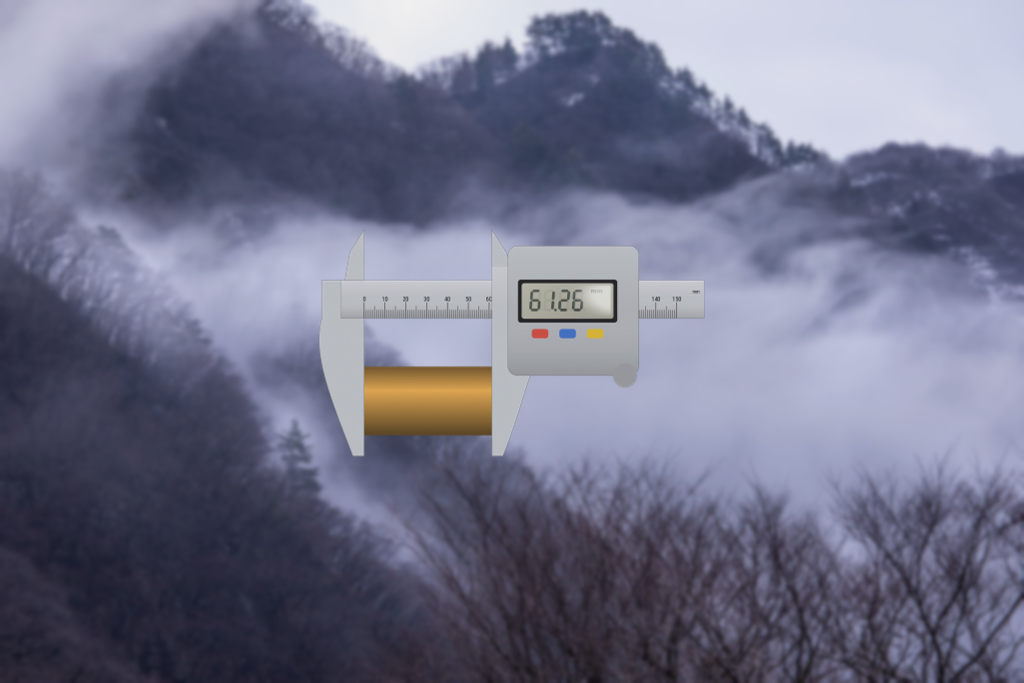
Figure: 61.26 mm
